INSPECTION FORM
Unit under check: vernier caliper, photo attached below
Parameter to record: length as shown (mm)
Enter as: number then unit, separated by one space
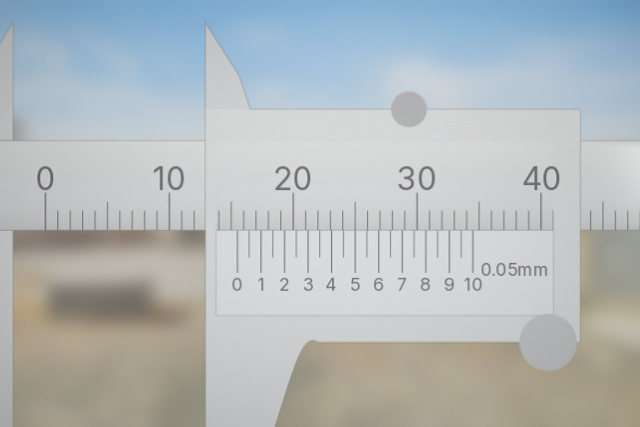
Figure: 15.5 mm
